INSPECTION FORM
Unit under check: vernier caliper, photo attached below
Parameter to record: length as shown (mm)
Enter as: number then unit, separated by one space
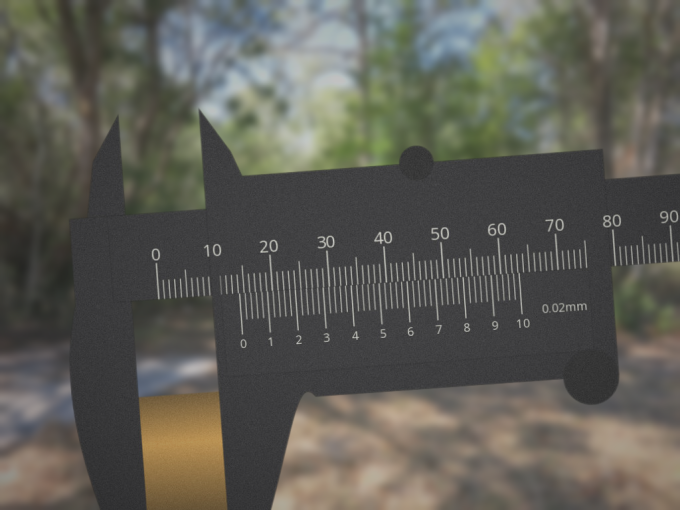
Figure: 14.2 mm
